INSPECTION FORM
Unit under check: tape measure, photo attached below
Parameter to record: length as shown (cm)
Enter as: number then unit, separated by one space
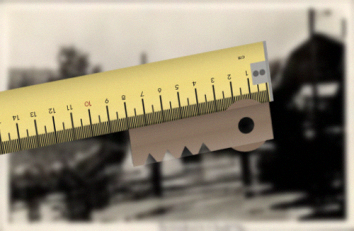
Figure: 8 cm
